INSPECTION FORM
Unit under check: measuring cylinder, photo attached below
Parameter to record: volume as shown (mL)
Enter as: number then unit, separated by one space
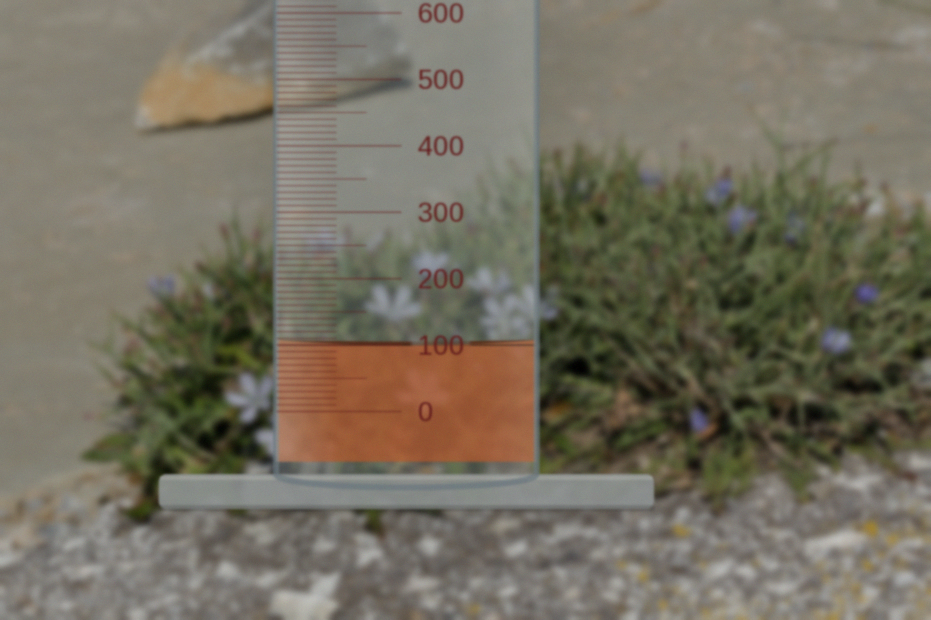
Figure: 100 mL
